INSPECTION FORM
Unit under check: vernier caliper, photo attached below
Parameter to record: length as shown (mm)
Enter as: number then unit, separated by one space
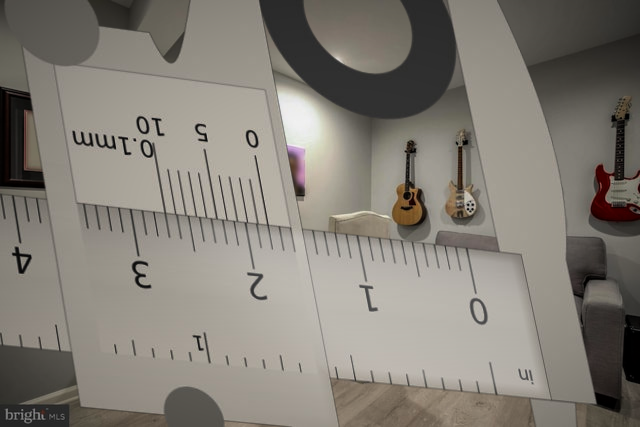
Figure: 18.0 mm
